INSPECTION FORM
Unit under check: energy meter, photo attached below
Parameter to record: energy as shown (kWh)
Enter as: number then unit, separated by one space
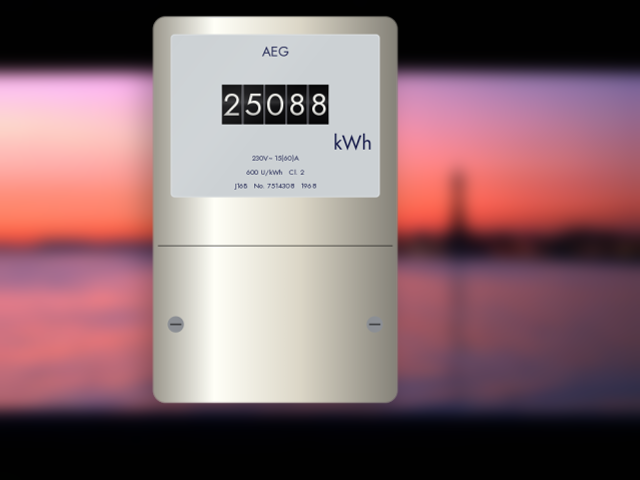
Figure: 25088 kWh
